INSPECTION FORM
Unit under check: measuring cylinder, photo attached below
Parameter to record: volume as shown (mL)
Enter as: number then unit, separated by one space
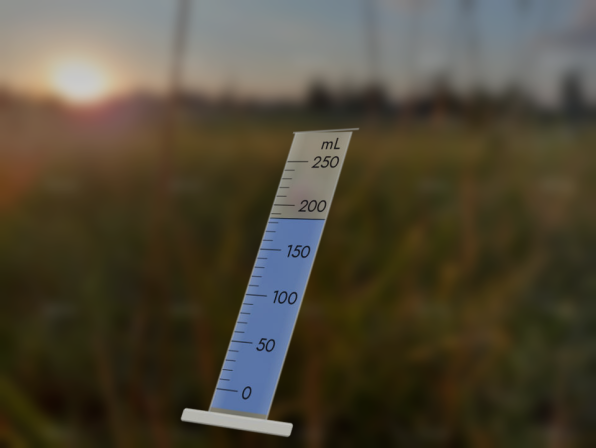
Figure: 185 mL
